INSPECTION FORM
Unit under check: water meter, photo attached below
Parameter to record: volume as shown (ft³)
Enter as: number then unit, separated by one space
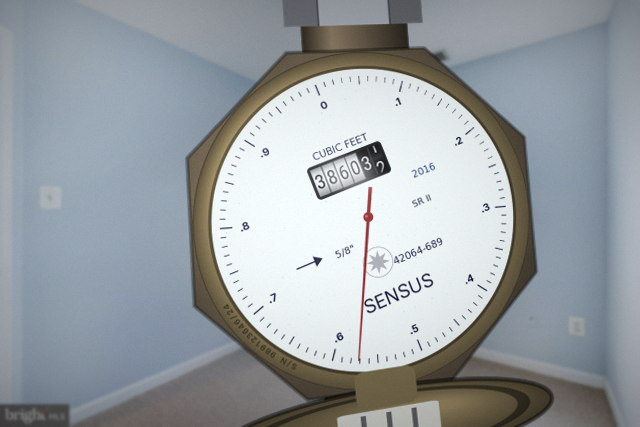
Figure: 386031.57 ft³
